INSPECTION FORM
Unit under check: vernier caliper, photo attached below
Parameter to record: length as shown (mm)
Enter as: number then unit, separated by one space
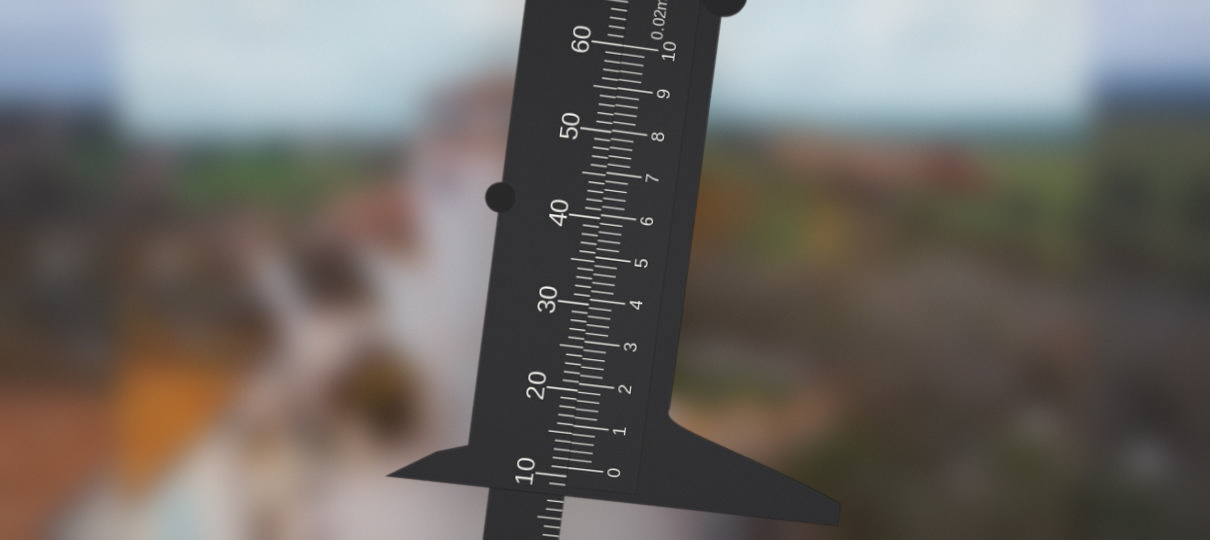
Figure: 11.0 mm
